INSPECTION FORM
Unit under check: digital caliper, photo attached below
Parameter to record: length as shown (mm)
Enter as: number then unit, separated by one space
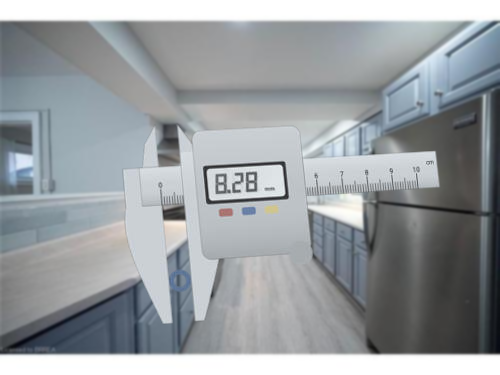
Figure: 8.28 mm
